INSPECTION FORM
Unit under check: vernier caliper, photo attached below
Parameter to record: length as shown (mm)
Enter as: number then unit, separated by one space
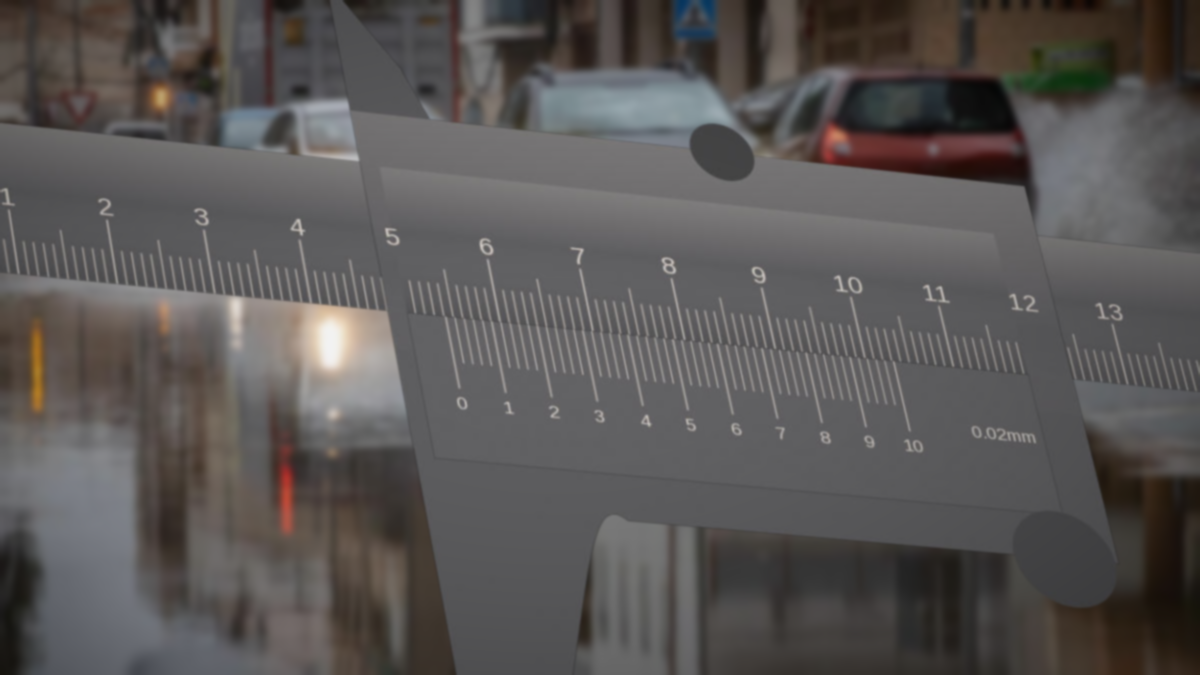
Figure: 54.2 mm
